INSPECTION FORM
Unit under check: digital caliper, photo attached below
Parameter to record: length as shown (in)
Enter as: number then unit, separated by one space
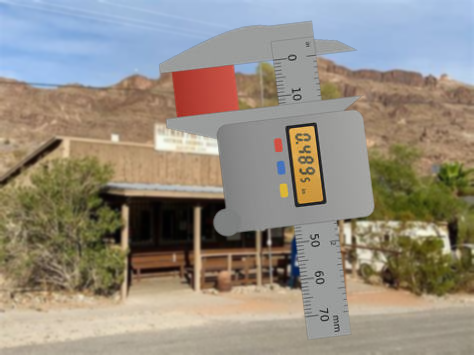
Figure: 0.4895 in
